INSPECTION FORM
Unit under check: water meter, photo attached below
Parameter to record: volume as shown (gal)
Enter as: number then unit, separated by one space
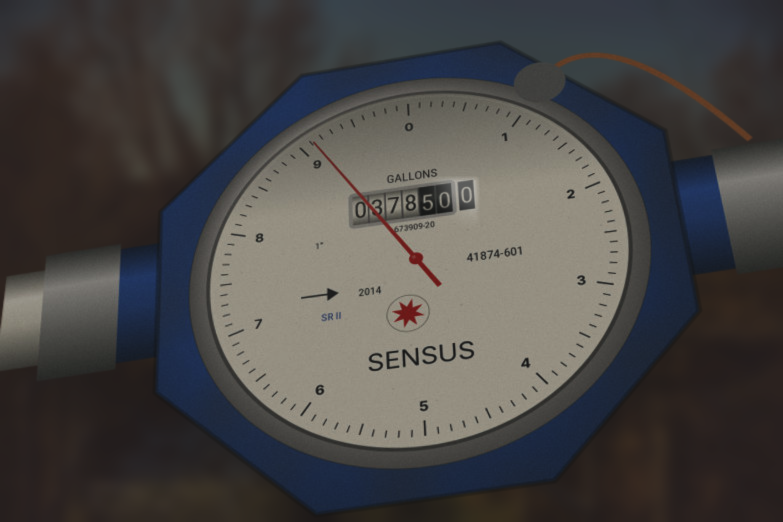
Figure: 378499.1 gal
